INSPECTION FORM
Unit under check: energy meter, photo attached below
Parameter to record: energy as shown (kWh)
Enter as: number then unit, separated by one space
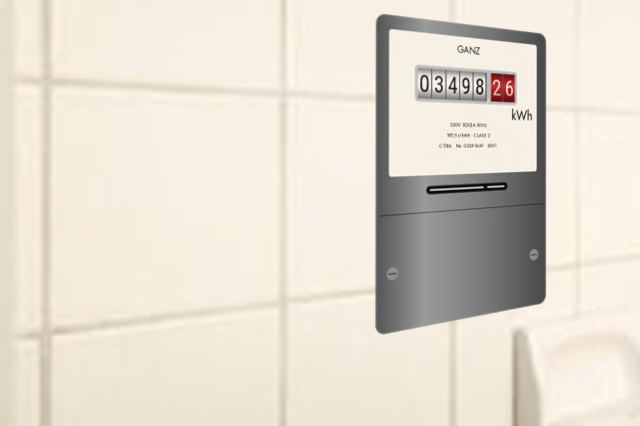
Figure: 3498.26 kWh
